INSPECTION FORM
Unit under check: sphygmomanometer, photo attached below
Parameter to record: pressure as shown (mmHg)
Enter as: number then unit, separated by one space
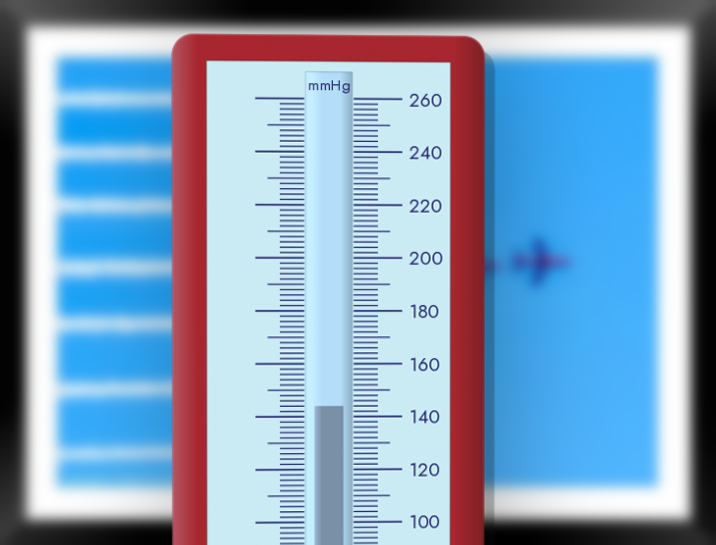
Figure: 144 mmHg
